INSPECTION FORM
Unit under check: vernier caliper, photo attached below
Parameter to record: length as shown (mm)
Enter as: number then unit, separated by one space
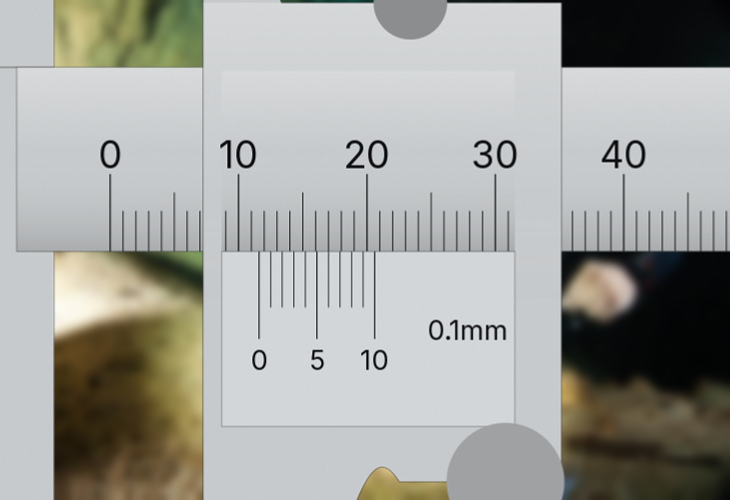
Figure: 11.6 mm
